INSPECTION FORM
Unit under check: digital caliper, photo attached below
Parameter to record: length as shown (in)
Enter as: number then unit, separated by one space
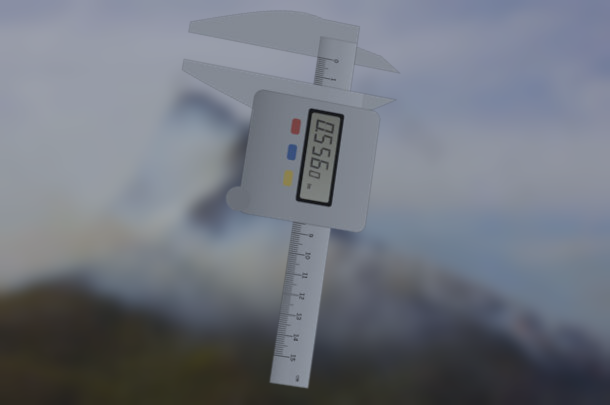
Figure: 0.5560 in
